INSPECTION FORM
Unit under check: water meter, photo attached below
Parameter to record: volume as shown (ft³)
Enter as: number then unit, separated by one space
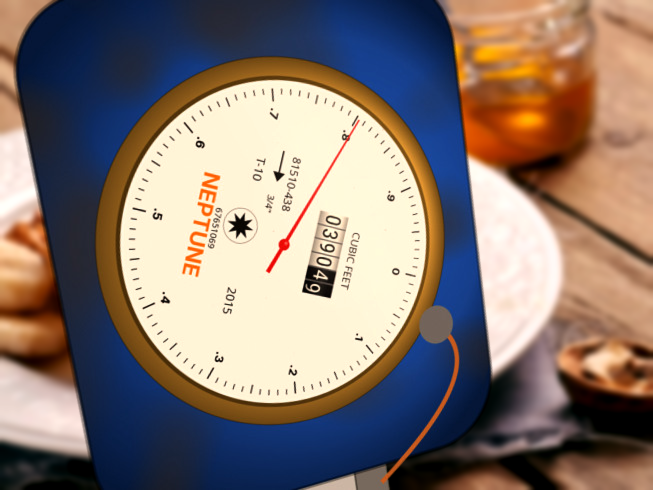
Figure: 39048.80 ft³
